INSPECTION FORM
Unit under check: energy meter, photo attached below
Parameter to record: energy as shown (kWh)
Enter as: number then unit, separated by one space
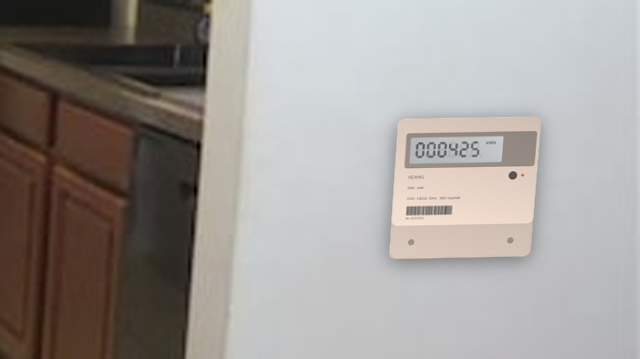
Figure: 425 kWh
